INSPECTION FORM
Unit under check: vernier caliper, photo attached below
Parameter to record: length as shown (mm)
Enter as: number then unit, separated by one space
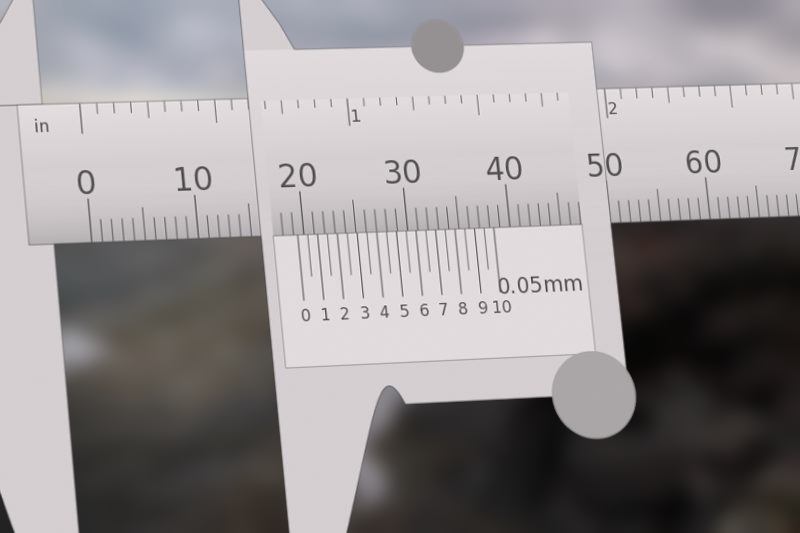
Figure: 19.4 mm
